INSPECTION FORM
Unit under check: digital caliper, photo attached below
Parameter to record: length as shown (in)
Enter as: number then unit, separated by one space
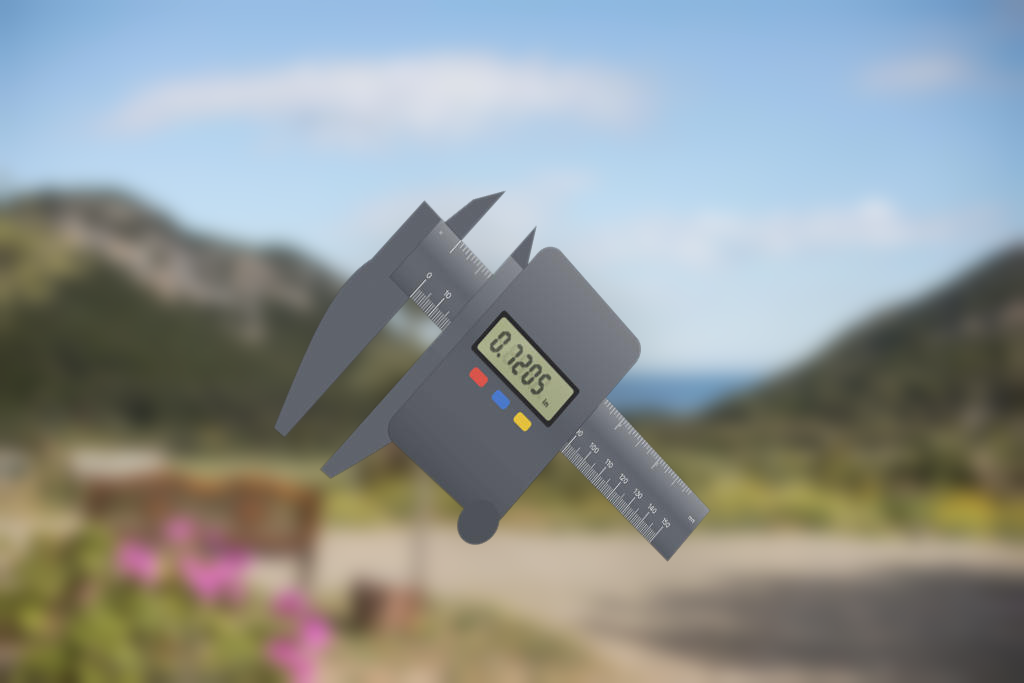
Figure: 0.7205 in
